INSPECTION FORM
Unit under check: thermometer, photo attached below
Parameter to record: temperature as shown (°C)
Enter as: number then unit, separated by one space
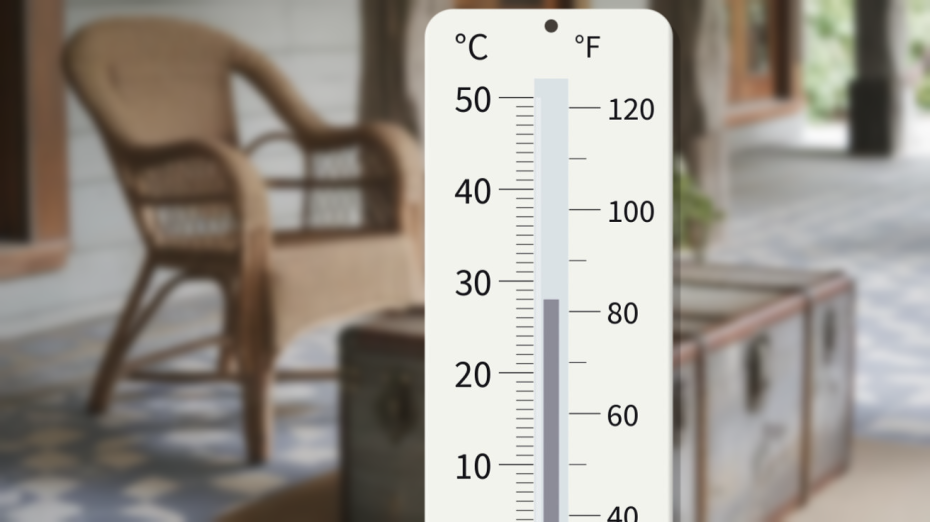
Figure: 28 °C
